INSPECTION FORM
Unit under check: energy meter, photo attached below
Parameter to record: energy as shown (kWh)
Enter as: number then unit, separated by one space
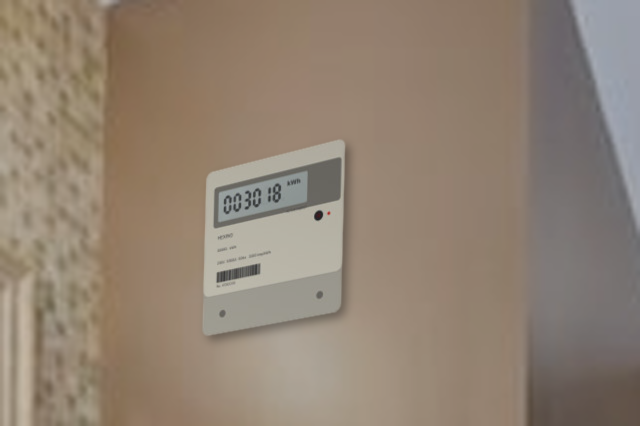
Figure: 3018 kWh
